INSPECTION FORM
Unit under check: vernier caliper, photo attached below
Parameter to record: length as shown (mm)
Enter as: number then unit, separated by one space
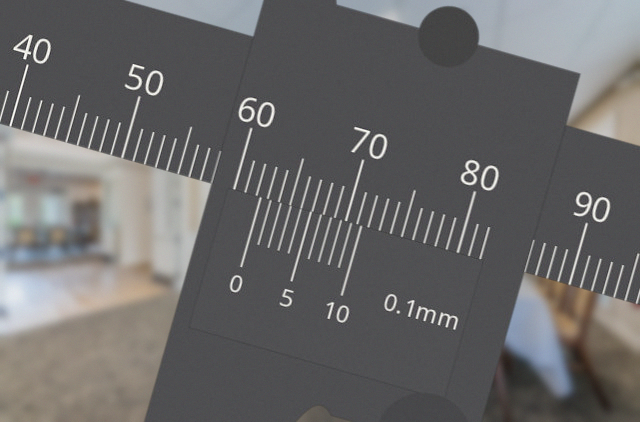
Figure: 62.4 mm
